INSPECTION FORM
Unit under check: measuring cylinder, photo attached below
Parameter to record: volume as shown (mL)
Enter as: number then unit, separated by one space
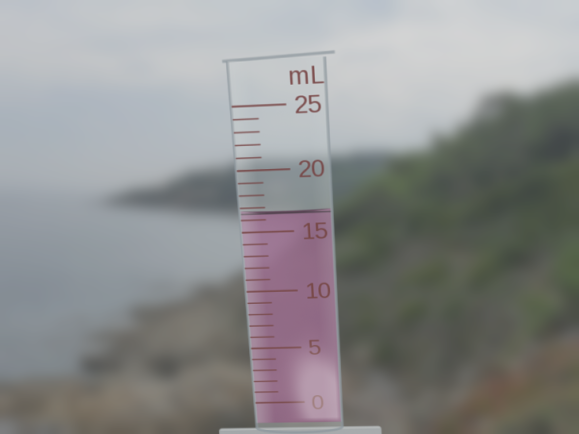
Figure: 16.5 mL
